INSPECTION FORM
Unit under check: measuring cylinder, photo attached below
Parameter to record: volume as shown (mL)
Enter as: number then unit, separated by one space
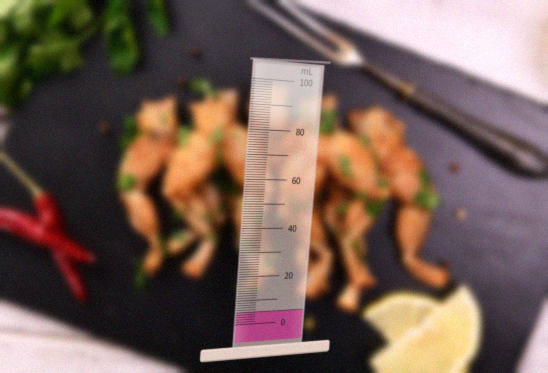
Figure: 5 mL
